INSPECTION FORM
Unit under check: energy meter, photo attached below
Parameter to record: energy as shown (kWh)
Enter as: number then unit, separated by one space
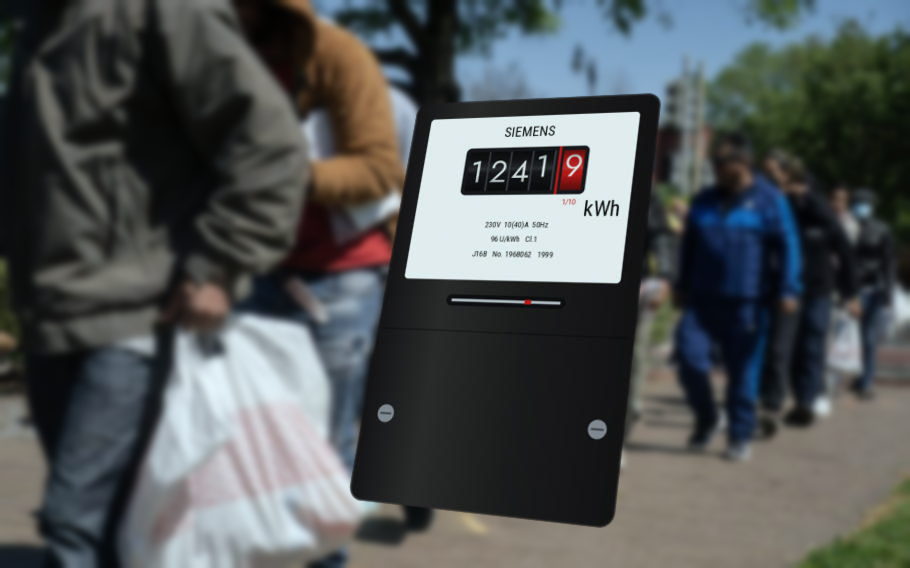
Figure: 1241.9 kWh
